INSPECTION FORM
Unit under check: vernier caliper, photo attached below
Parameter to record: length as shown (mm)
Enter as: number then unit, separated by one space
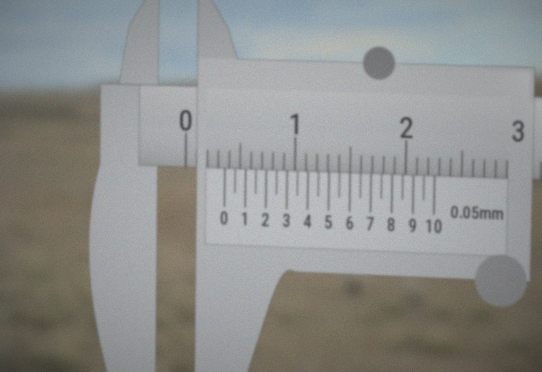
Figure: 3.6 mm
